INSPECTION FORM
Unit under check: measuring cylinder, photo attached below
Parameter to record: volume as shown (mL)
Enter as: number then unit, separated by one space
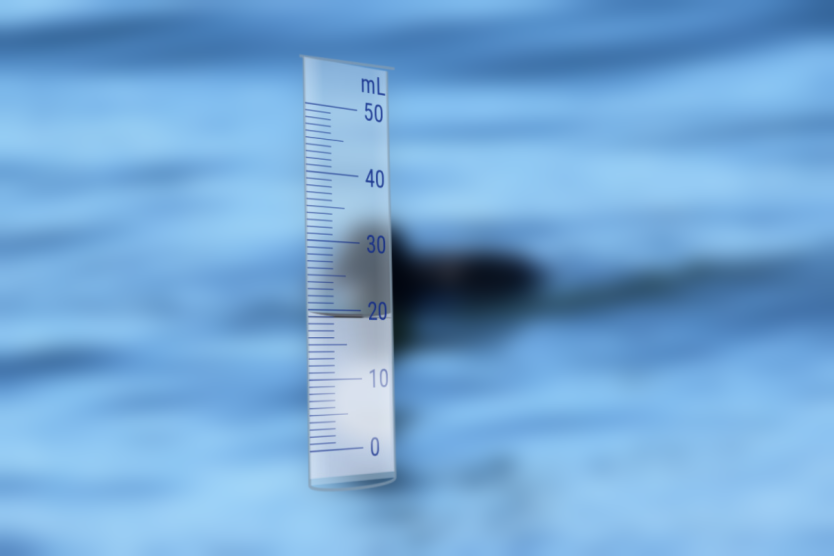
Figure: 19 mL
